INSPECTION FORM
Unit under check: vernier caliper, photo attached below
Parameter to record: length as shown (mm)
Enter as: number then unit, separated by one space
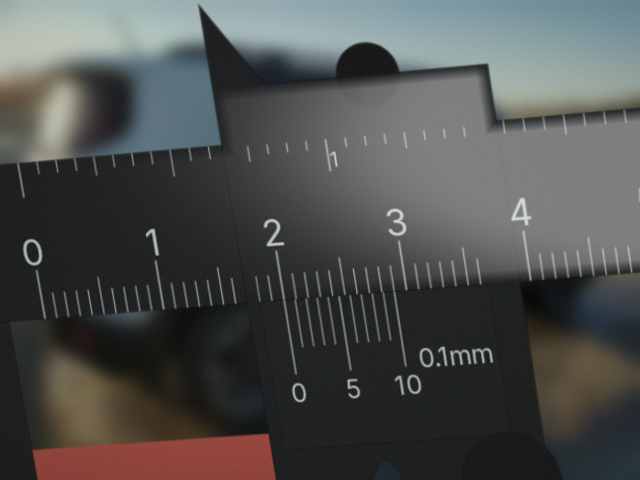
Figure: 20.0 mm
